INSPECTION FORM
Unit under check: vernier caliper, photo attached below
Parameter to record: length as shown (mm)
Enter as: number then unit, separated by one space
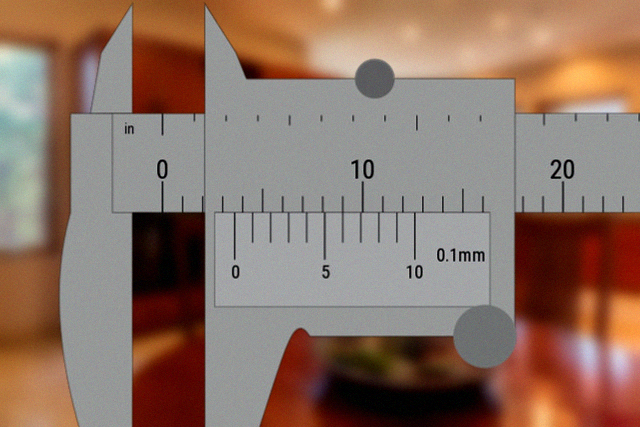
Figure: 3.6 mm
